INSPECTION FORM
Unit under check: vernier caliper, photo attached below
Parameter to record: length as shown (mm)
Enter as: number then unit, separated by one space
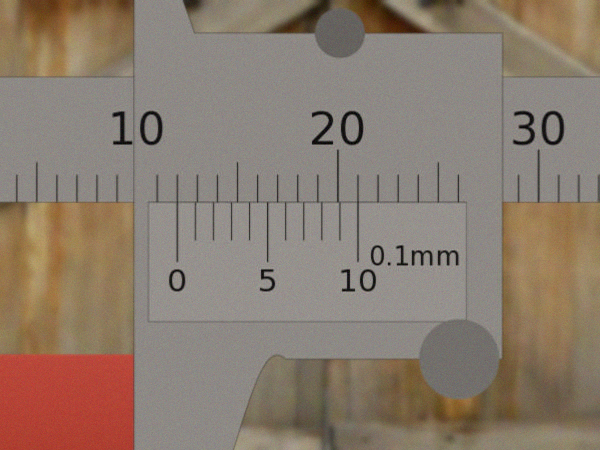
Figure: 12.0 mm
